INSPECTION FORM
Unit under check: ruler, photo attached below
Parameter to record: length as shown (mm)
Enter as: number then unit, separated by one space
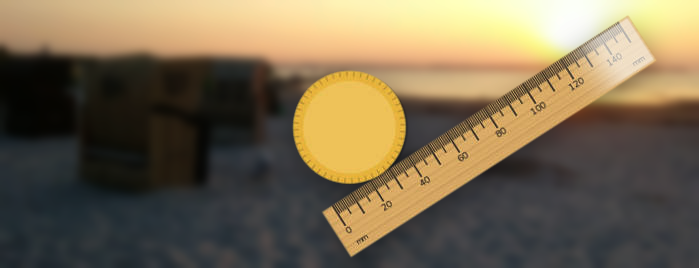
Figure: 50 mm
